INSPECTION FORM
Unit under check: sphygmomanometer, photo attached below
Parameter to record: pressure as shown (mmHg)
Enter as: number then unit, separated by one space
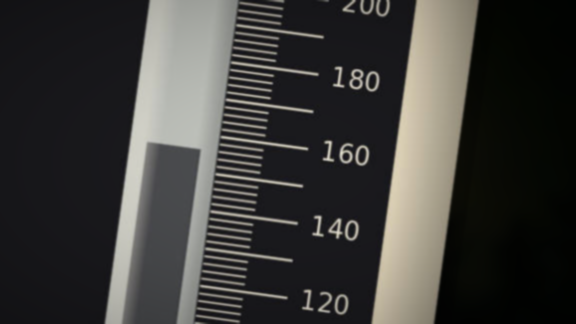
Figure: 156 mmHg
